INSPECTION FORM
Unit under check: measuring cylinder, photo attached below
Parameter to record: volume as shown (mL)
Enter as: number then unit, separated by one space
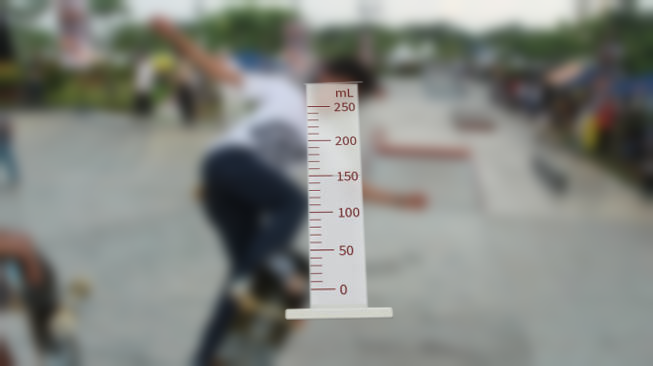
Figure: 150 mL
